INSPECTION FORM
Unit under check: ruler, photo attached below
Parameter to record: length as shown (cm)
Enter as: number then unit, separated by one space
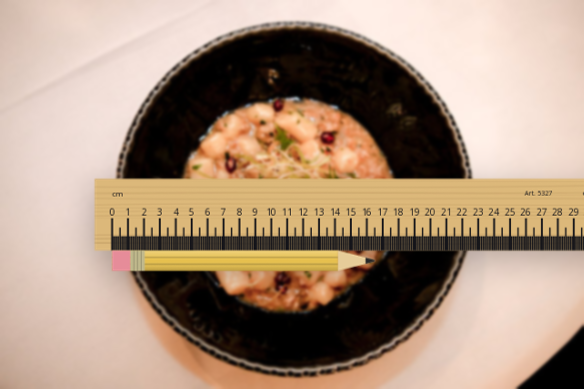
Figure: 16.5 cm
